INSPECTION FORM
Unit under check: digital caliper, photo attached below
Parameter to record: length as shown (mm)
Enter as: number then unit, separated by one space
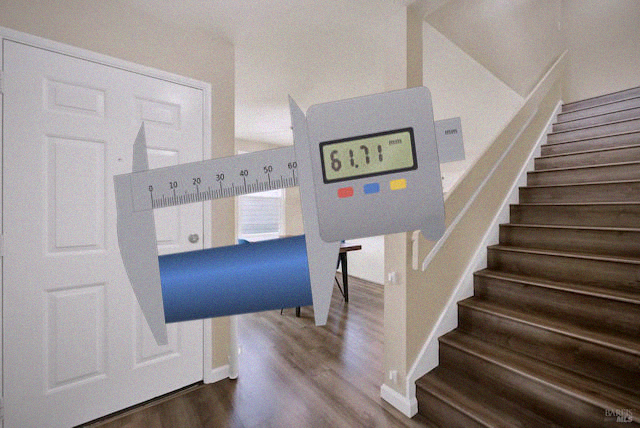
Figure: 61.71 mm
